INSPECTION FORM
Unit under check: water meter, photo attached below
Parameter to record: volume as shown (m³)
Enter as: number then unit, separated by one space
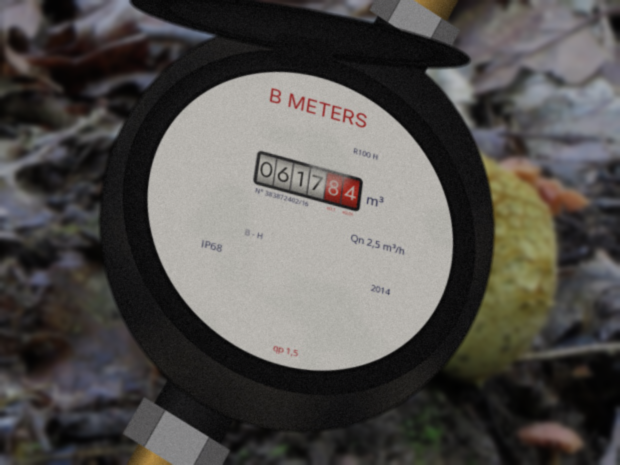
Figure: 617.84 m³
